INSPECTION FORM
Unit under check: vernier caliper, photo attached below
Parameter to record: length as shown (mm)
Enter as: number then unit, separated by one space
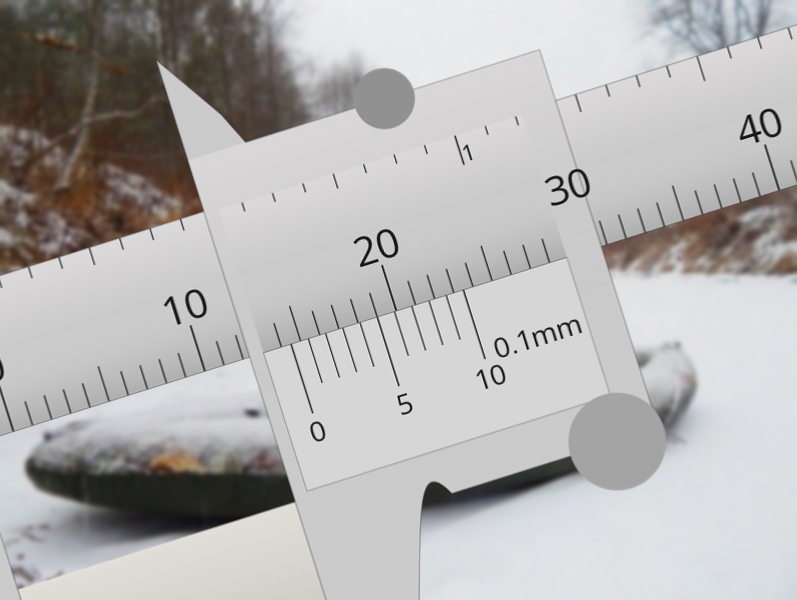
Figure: 14.5 mm
